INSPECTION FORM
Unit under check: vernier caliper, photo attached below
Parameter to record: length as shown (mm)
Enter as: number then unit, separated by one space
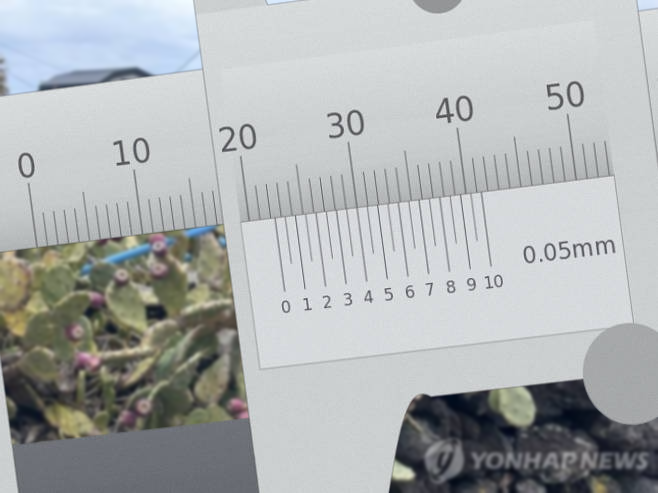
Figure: 22.4 mm
